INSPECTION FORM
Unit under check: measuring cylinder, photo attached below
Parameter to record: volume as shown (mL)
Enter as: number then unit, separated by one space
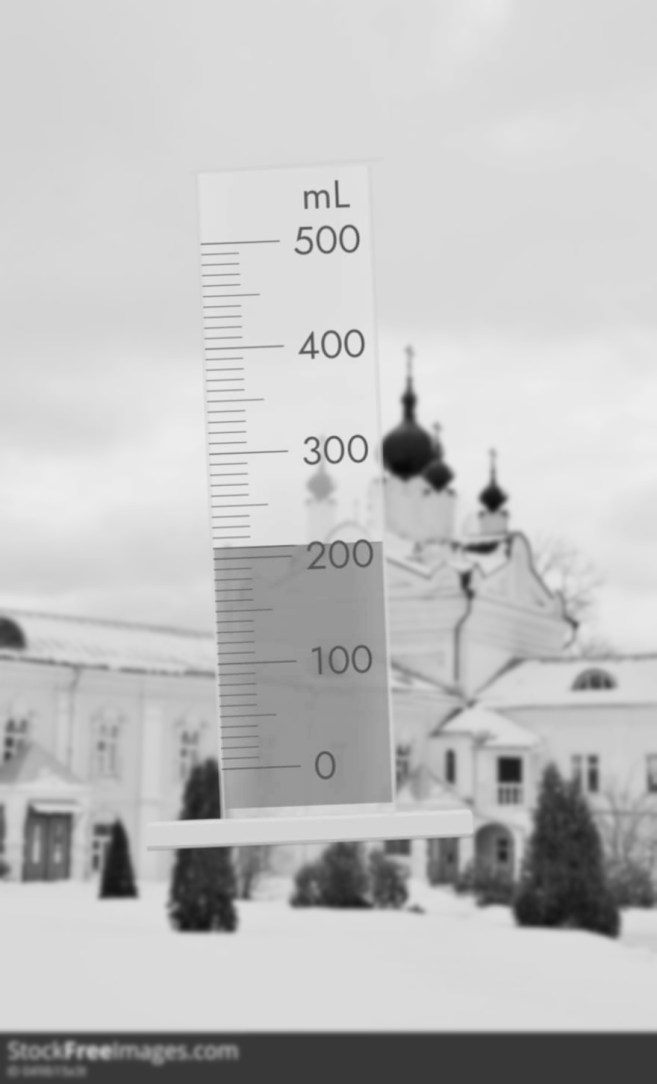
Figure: 210 mL
